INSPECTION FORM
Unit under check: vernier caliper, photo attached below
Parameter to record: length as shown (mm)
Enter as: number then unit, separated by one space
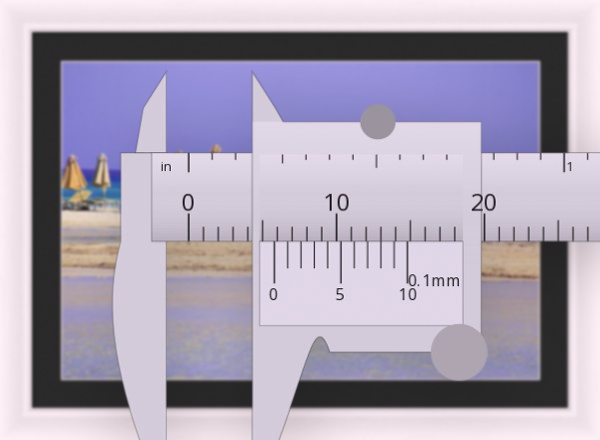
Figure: 5.8 mm
